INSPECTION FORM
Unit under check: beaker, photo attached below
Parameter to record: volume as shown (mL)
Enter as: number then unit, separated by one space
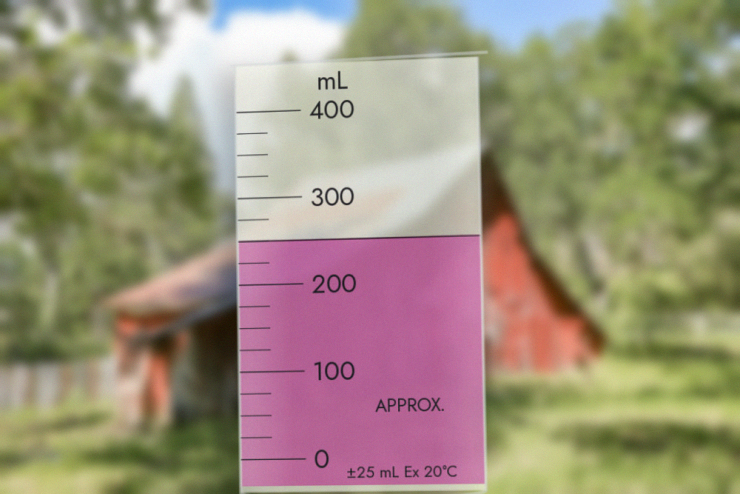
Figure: 250 mL
